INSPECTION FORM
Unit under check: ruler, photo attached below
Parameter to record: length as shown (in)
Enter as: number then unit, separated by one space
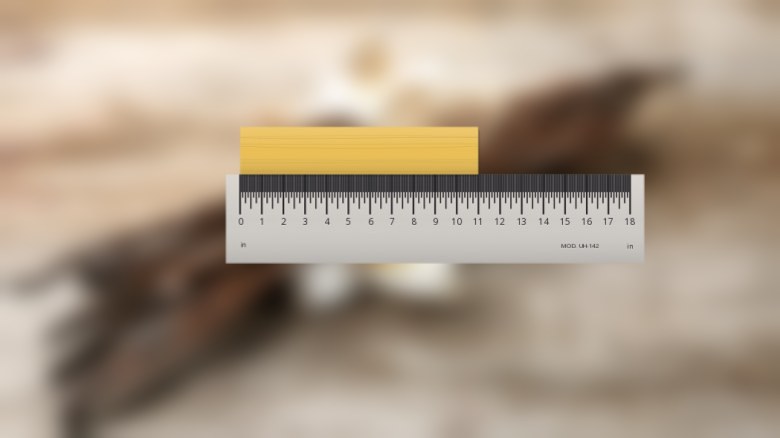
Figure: 11 in
